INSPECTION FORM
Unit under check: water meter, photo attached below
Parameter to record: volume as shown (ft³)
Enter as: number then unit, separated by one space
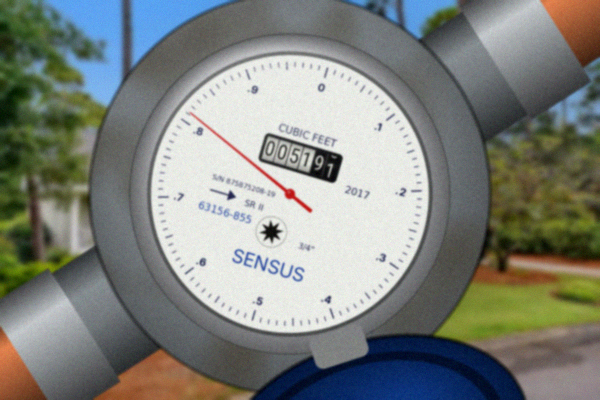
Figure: 5190.81 ft³
